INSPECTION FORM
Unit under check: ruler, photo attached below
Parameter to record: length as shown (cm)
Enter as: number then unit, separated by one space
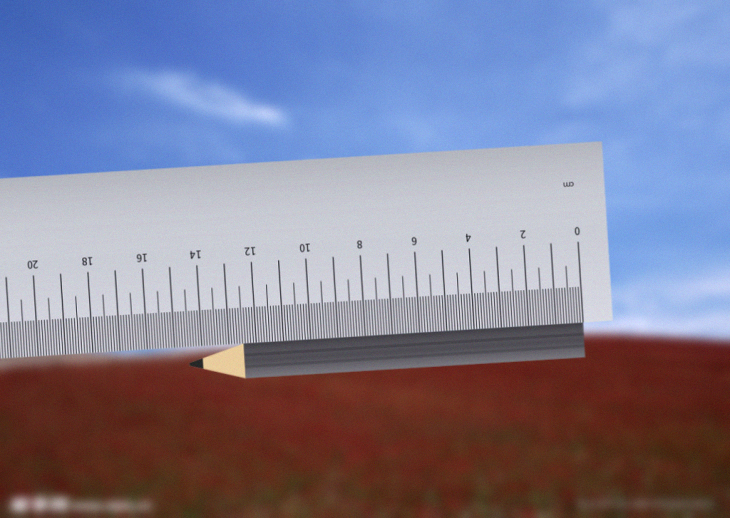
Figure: 14.5 cm
